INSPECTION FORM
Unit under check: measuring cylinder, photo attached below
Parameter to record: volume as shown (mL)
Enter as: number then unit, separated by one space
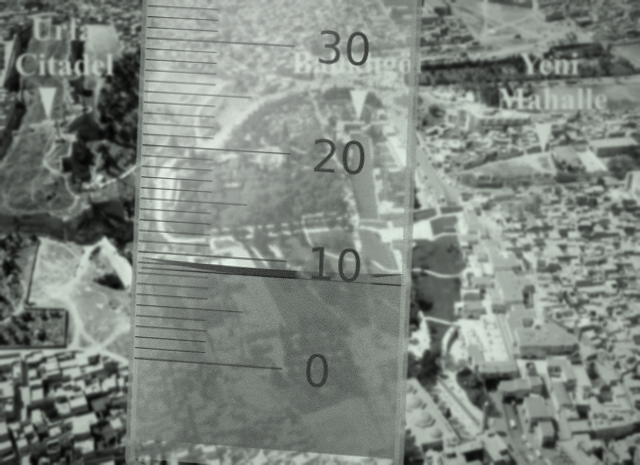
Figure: 8.5 mL
